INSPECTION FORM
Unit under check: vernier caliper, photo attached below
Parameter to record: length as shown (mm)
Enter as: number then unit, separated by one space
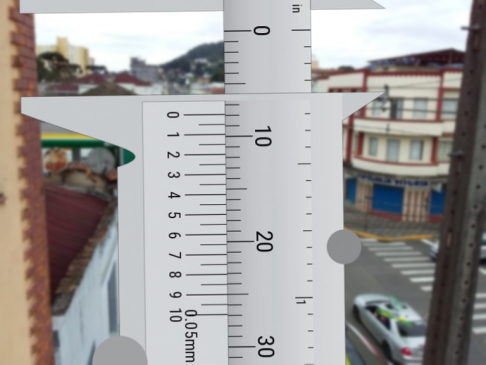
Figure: 7.9 mm
